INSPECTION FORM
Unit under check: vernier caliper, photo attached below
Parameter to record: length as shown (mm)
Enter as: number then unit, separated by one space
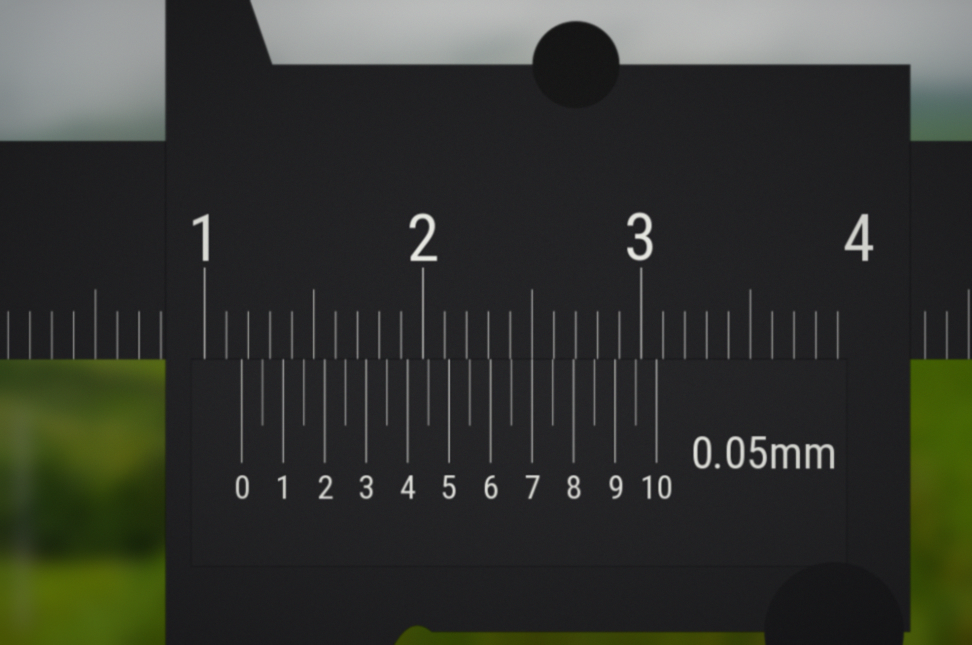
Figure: 11.7 mm
